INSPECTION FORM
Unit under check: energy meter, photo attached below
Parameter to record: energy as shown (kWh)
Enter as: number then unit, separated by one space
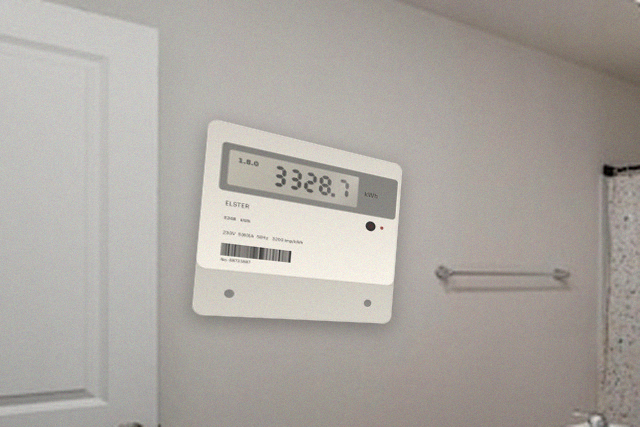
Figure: 3328.7 kWh
